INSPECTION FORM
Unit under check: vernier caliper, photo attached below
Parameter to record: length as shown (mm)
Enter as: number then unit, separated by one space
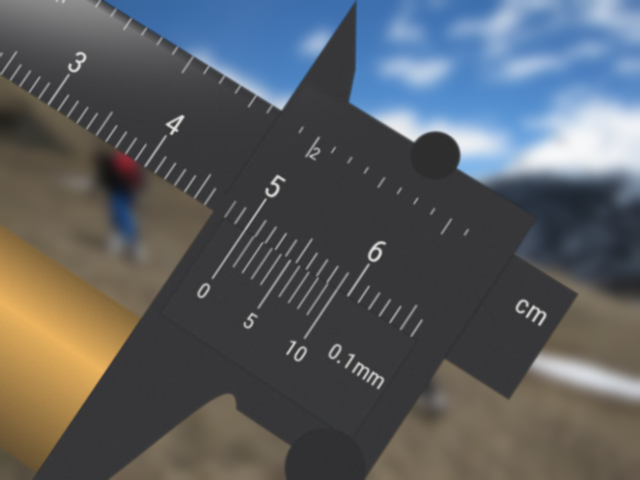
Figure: 50.0 mm
